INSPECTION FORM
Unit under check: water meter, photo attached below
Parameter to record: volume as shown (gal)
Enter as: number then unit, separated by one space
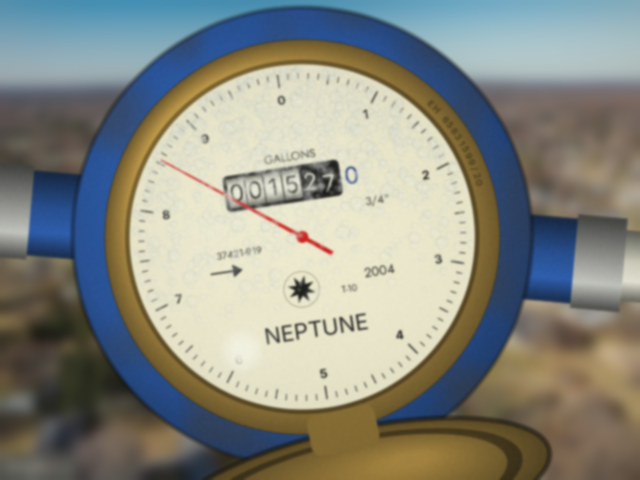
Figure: 15268.5 gal
